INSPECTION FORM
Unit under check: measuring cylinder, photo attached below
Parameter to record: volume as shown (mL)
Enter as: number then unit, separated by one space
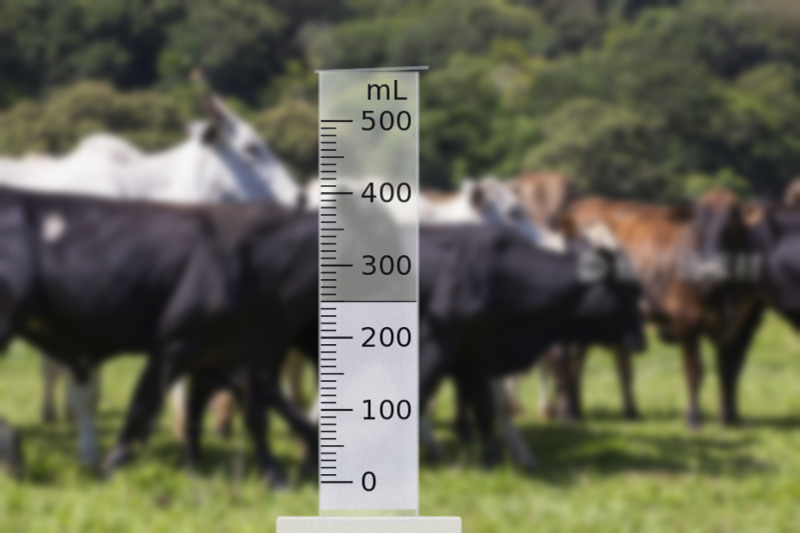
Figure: 250 mL
